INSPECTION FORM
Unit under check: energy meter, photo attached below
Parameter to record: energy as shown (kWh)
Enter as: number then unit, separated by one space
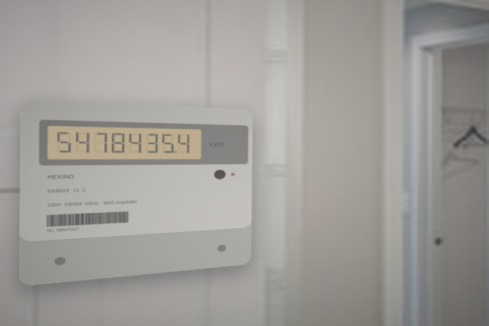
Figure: 5478435.4 kWh
